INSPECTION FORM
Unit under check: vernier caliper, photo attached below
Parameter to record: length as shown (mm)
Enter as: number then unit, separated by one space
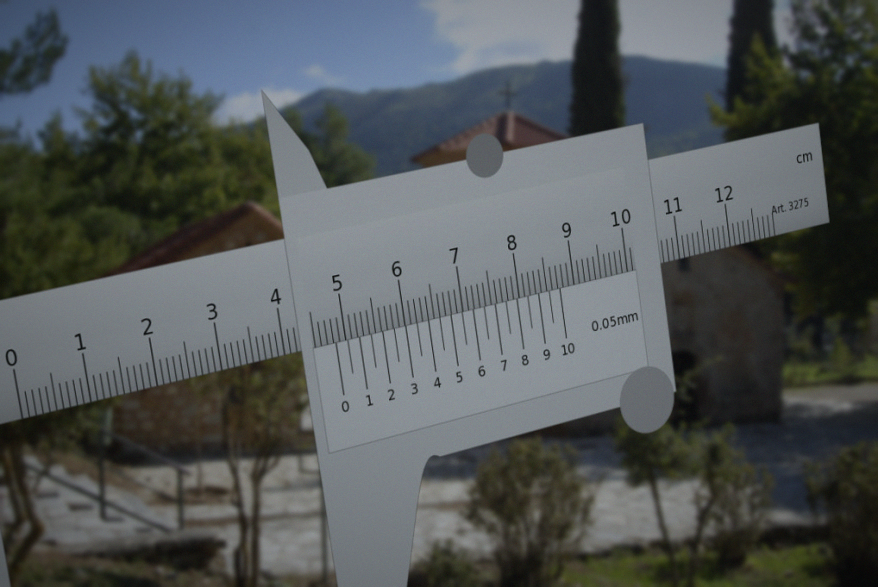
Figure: 48.4 mm
